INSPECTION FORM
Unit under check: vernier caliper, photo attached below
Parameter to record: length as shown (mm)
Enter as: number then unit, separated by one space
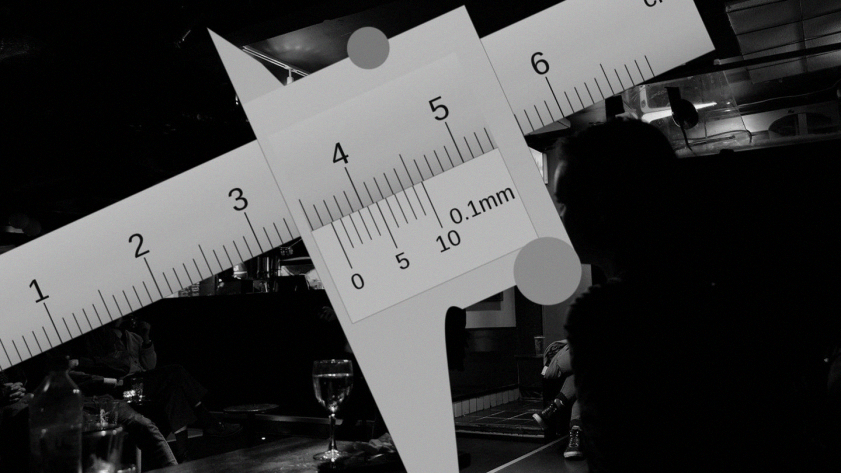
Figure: 36.8 mm
